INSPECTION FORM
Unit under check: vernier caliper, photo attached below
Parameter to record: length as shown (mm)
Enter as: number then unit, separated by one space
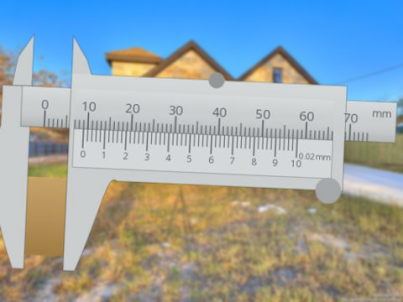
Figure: 9.0 mm
